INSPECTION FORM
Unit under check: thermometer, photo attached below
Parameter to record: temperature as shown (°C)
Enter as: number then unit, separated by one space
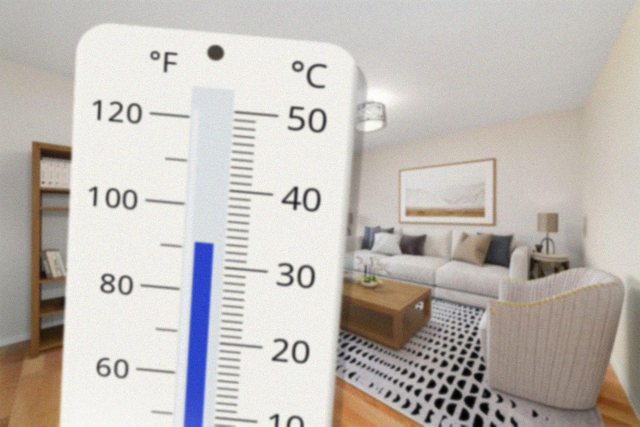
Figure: 33 °C
